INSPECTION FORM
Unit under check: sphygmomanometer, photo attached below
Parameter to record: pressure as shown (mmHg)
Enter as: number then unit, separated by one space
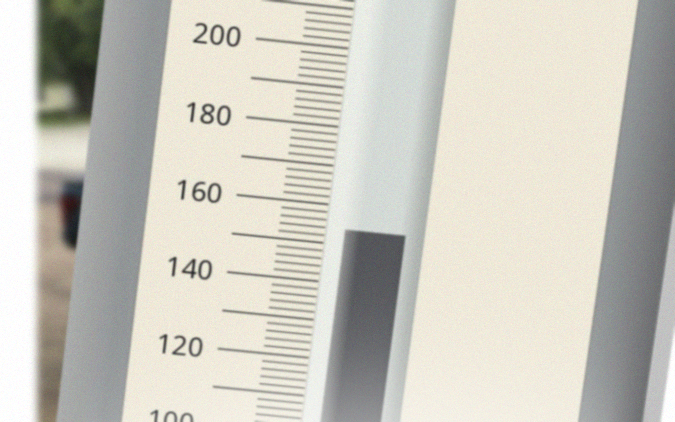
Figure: 154 mmHg
